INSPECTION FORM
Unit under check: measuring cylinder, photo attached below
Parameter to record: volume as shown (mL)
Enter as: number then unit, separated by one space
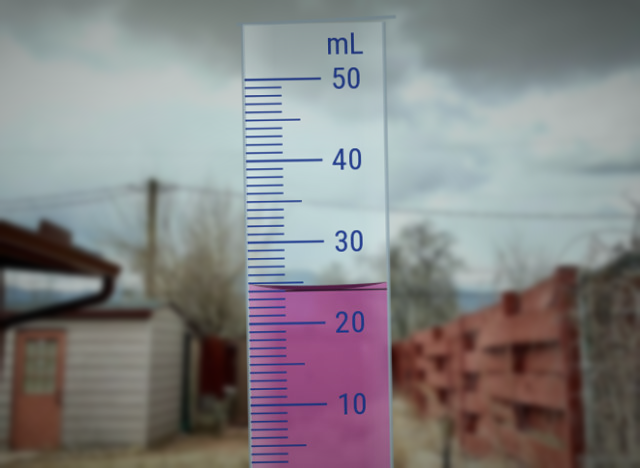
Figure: 24 mL
